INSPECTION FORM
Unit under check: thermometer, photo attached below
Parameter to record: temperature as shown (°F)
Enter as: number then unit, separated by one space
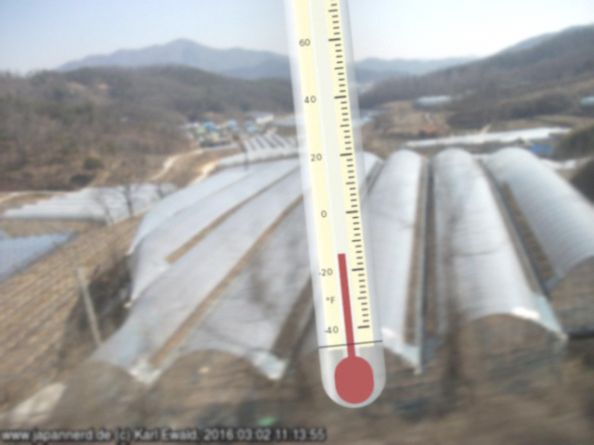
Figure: -14 °F
